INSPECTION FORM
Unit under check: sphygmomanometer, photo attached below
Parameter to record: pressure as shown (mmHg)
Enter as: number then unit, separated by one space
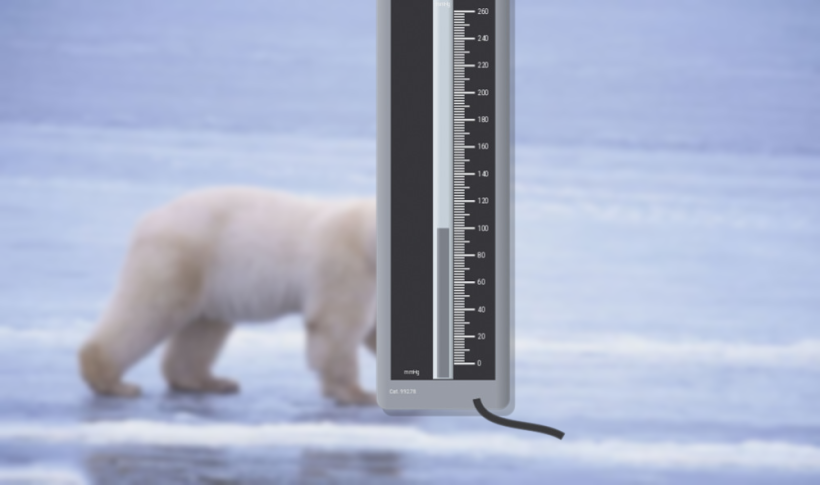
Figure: 100 mmHg
